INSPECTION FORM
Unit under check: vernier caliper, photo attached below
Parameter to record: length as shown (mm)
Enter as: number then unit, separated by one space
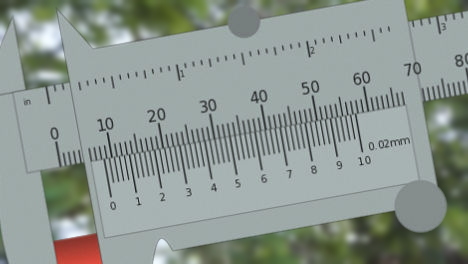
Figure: 8.5 mm
